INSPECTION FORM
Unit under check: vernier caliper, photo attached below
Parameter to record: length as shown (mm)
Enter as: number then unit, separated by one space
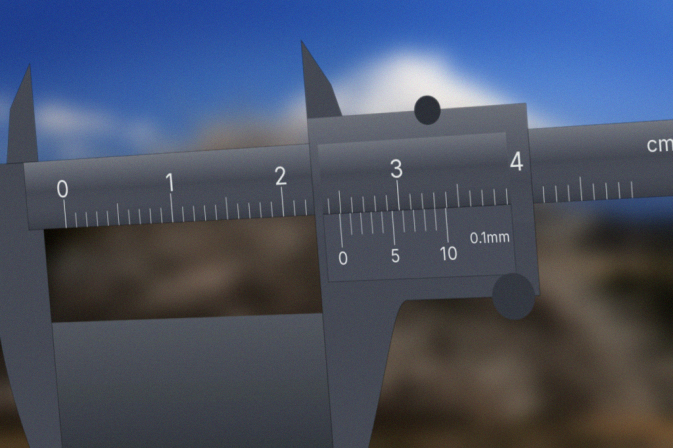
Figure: 24.9 mm
